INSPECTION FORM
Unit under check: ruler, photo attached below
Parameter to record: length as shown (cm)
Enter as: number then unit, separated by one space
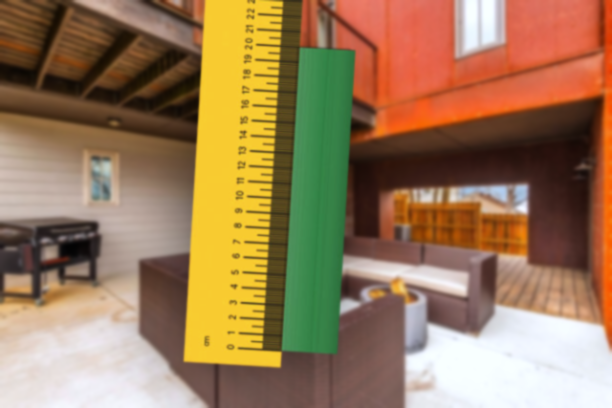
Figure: 20 cm
